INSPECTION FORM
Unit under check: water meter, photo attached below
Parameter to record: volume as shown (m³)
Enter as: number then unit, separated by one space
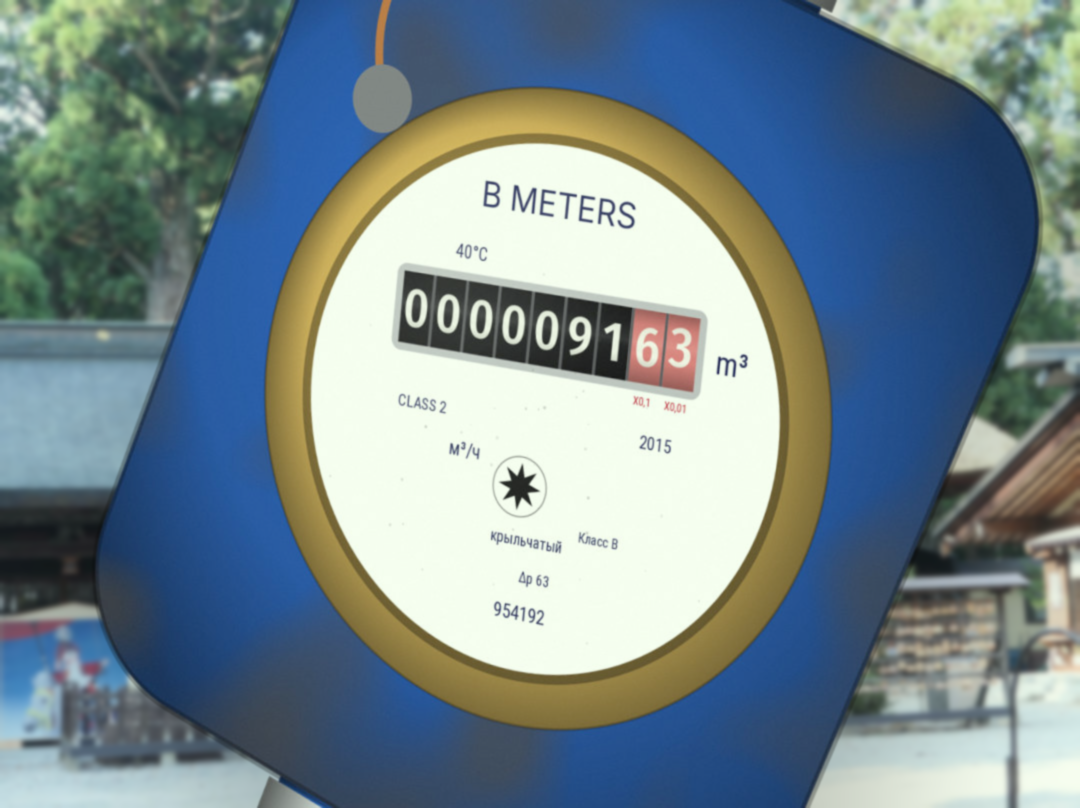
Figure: 91.63 m³
